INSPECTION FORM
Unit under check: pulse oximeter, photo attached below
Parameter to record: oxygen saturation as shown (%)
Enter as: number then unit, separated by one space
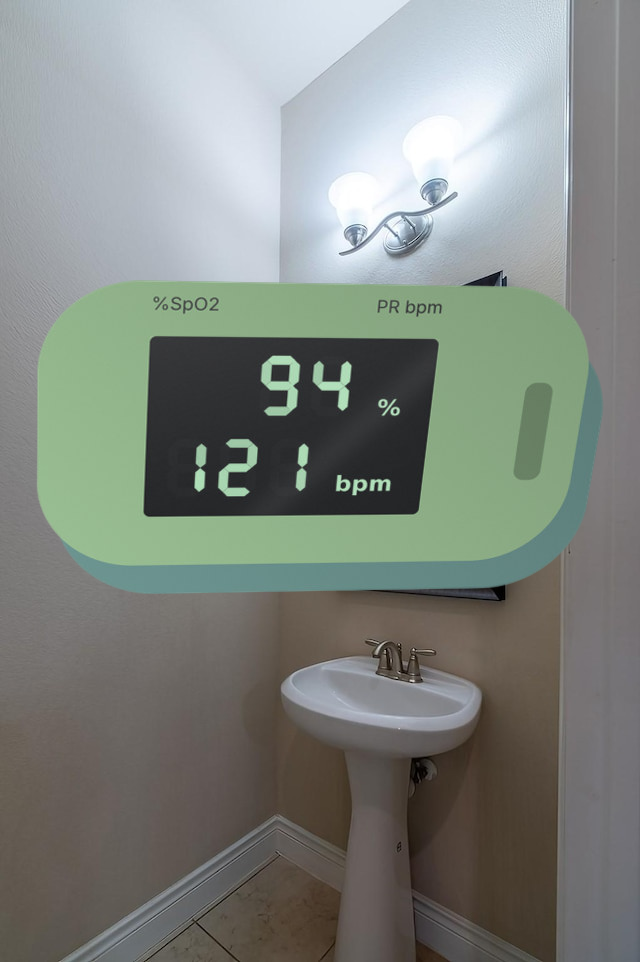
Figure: 94 %
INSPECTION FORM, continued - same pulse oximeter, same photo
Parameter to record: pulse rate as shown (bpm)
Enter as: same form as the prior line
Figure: 121 bpm
